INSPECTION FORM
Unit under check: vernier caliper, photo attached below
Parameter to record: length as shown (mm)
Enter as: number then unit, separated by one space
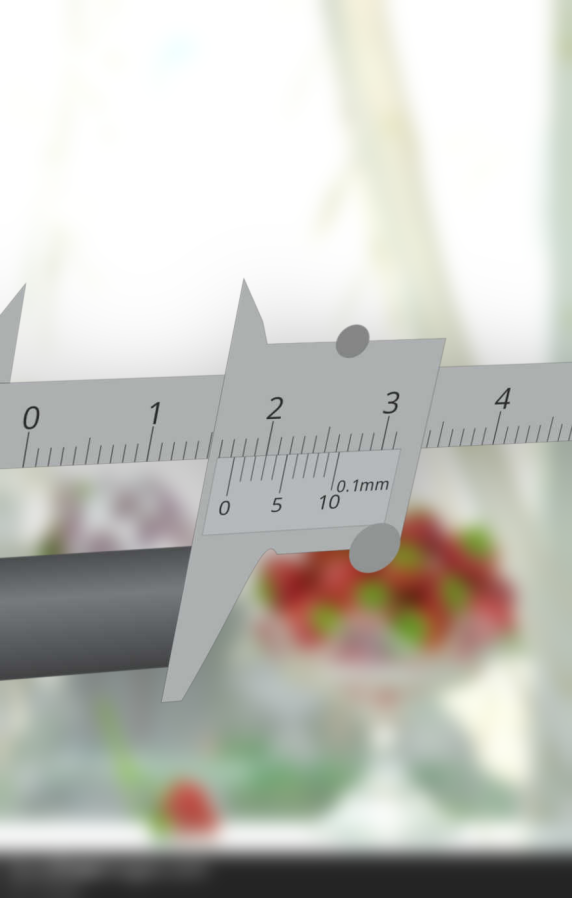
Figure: 17.3 mm
